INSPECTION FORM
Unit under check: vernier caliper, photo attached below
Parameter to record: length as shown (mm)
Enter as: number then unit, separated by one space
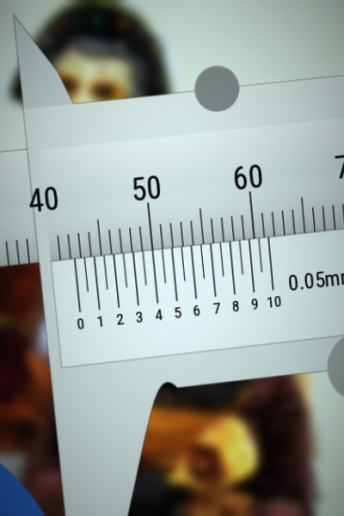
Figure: 42.4 mm
